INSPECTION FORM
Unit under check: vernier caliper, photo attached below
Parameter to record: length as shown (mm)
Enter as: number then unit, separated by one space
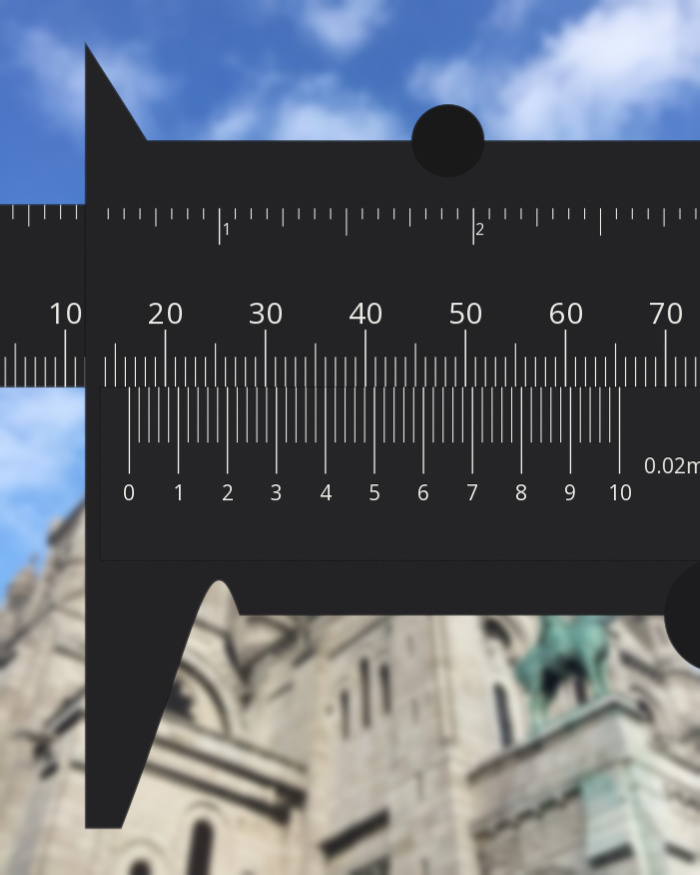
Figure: 16.4 mm
